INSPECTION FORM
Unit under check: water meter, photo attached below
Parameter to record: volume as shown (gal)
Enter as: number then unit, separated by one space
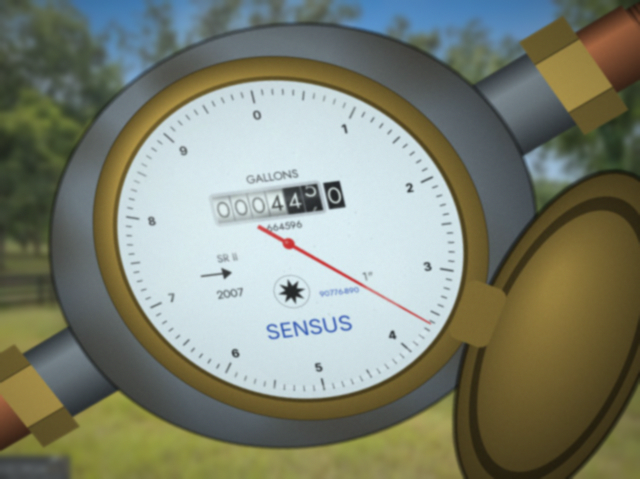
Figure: 4453.6 gal
